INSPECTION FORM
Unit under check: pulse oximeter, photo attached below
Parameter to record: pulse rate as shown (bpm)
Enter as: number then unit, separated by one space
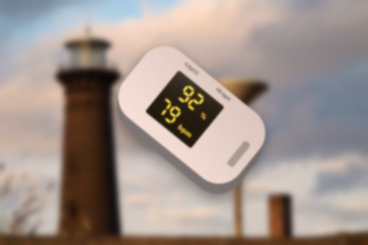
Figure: 79 bpm
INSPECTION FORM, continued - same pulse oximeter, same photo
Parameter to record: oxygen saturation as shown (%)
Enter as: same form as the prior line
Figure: 92 %
